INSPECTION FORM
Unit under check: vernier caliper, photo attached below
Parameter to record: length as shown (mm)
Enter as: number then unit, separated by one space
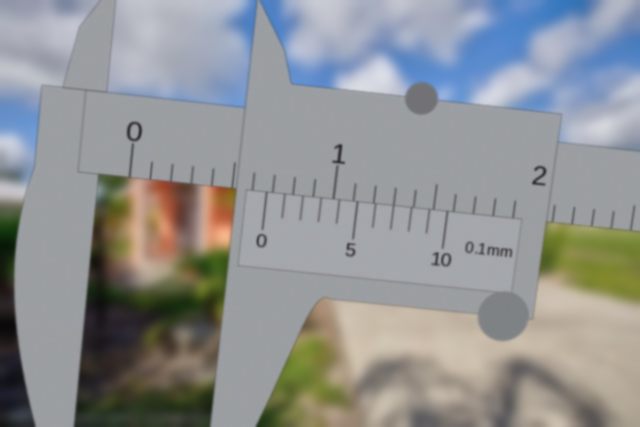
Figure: 6.7 mm
